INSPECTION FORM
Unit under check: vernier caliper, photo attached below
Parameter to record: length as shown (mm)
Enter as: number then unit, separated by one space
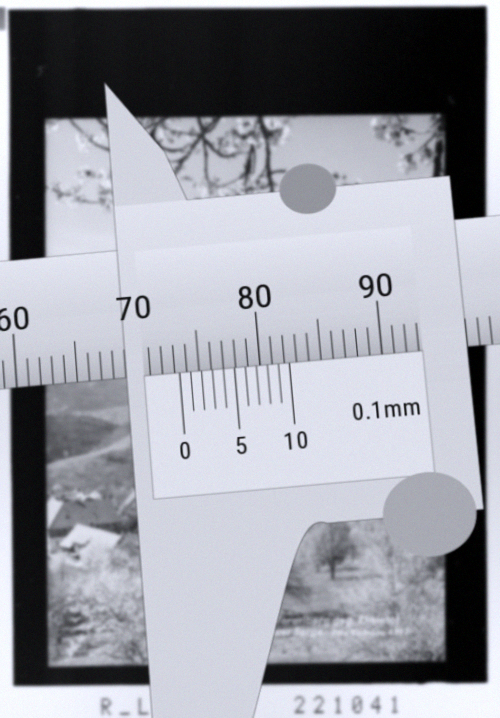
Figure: 73.4 mm
